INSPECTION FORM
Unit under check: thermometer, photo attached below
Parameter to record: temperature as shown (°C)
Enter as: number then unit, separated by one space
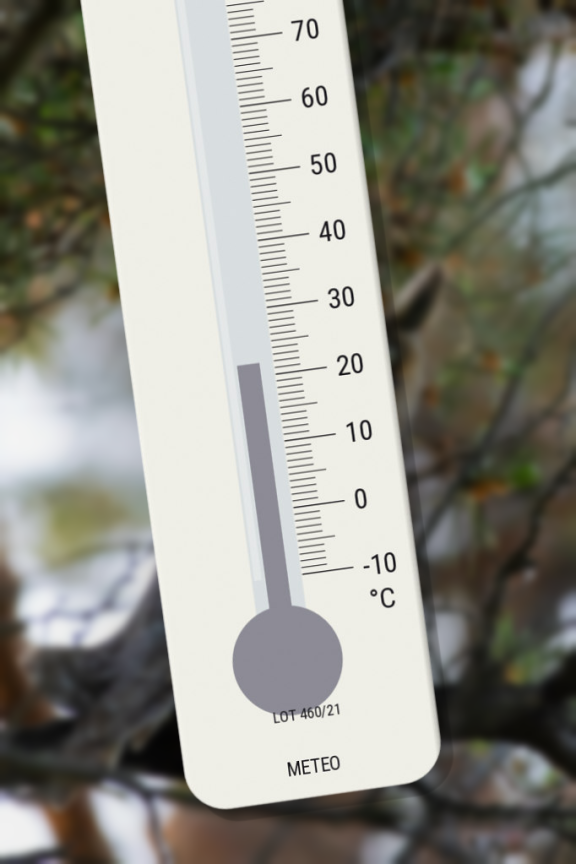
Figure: 22 °C
